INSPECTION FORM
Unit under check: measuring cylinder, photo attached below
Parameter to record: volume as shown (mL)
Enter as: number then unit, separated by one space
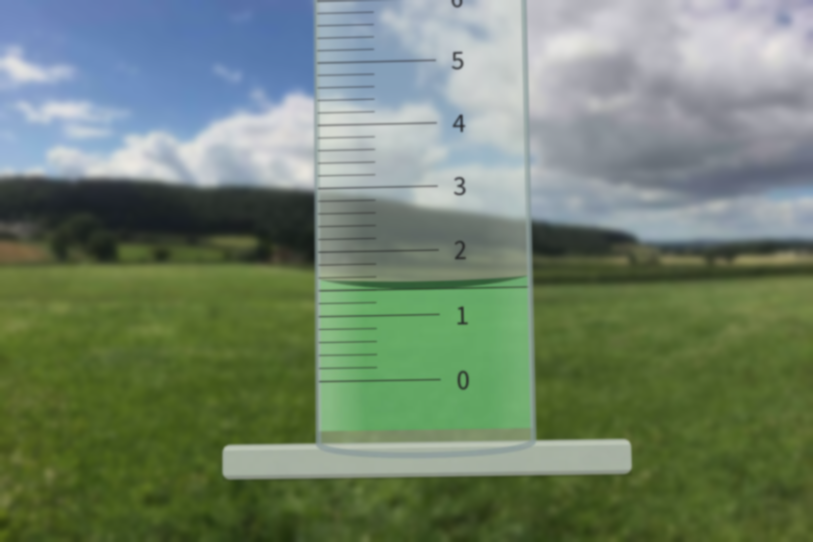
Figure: 1.4 mL
